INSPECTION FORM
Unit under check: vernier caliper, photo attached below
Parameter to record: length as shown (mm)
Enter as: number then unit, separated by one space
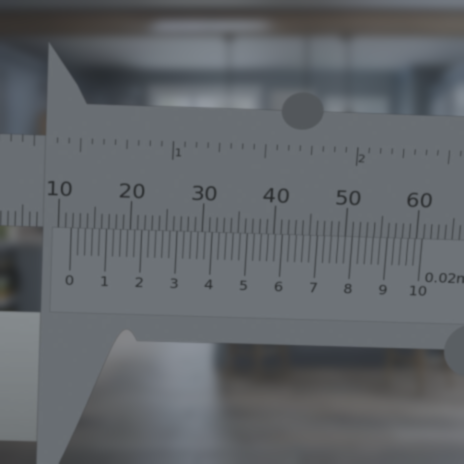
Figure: 11.8 mm
